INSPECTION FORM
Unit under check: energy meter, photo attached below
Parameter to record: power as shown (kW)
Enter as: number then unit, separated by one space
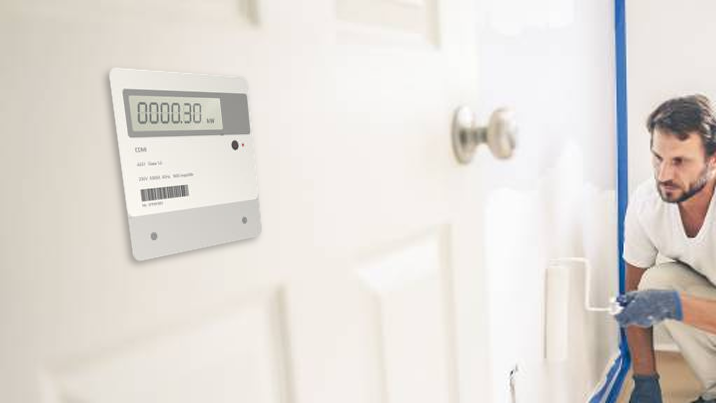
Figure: 0.30 kW
